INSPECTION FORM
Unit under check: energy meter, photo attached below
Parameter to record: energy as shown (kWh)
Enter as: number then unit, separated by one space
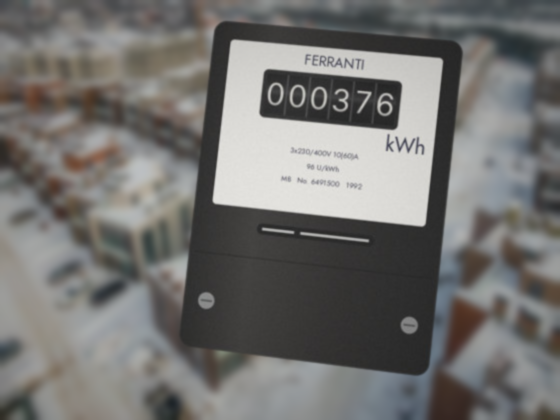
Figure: 376 kWh
